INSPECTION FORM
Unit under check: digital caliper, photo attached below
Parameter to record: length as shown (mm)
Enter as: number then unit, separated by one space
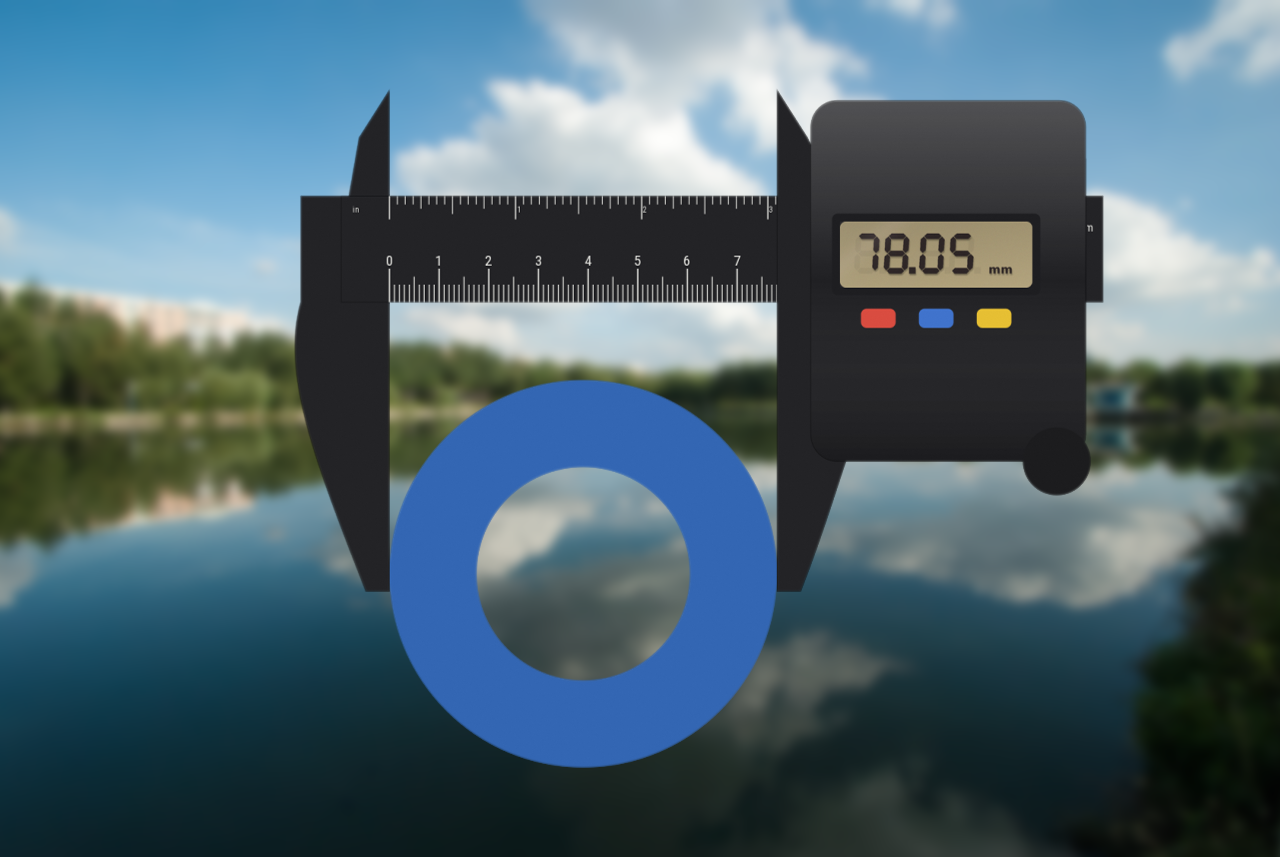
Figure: 78.05 mm
